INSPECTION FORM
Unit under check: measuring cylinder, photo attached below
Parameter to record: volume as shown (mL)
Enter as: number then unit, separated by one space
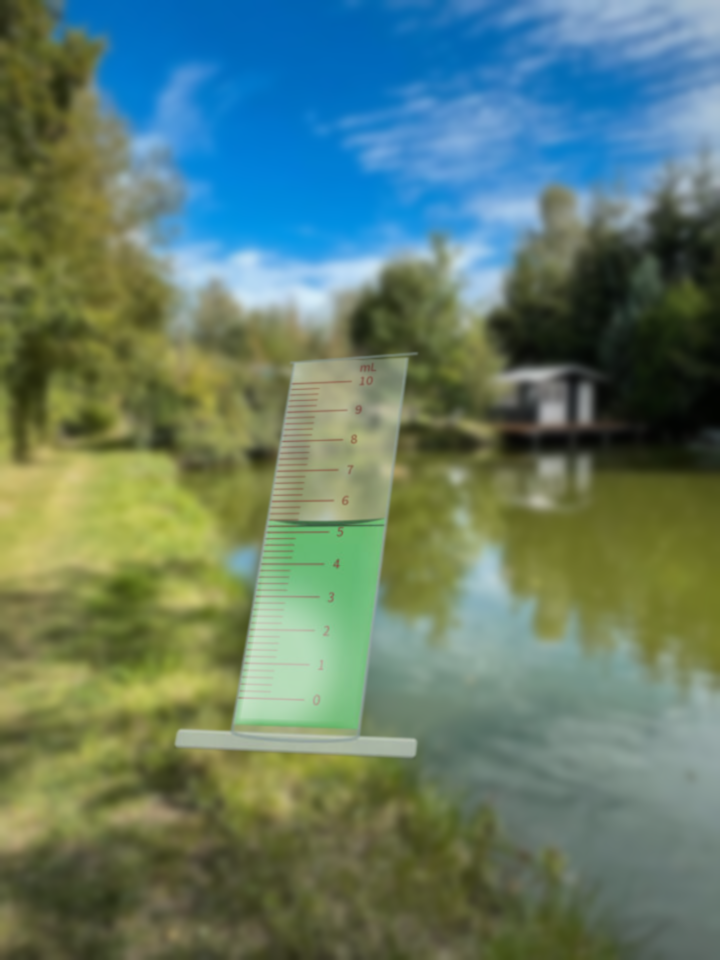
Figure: 5.2 mL
